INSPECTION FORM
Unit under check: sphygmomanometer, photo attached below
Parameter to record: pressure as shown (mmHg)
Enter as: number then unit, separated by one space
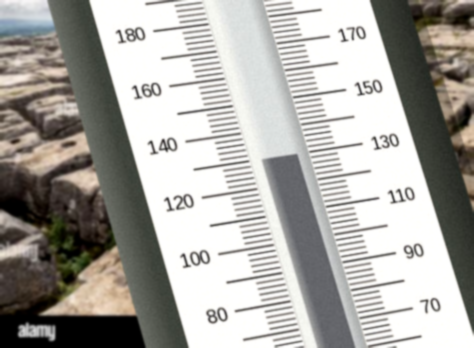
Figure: 130 mmHg
